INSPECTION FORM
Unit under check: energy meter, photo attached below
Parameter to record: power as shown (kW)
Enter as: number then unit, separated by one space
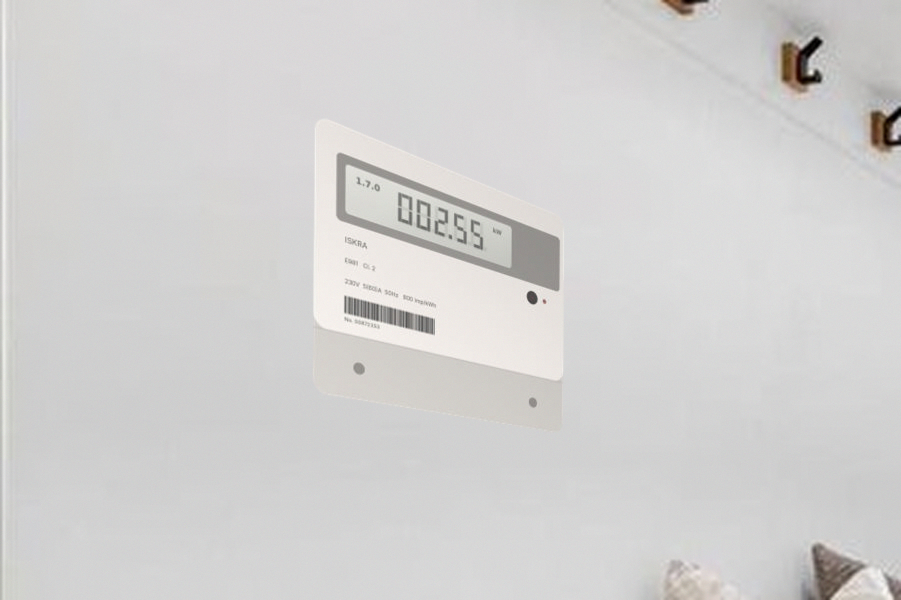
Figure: 2.55 kW
